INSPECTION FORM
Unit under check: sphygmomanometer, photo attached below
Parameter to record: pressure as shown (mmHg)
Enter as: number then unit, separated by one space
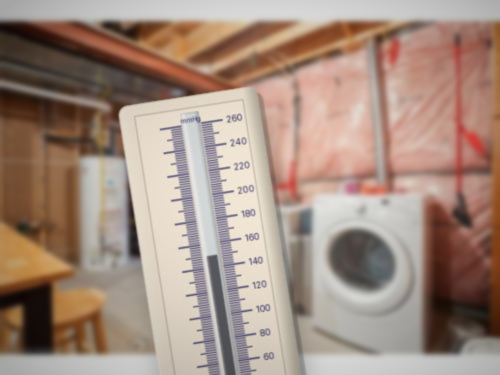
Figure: 150 mmHg
